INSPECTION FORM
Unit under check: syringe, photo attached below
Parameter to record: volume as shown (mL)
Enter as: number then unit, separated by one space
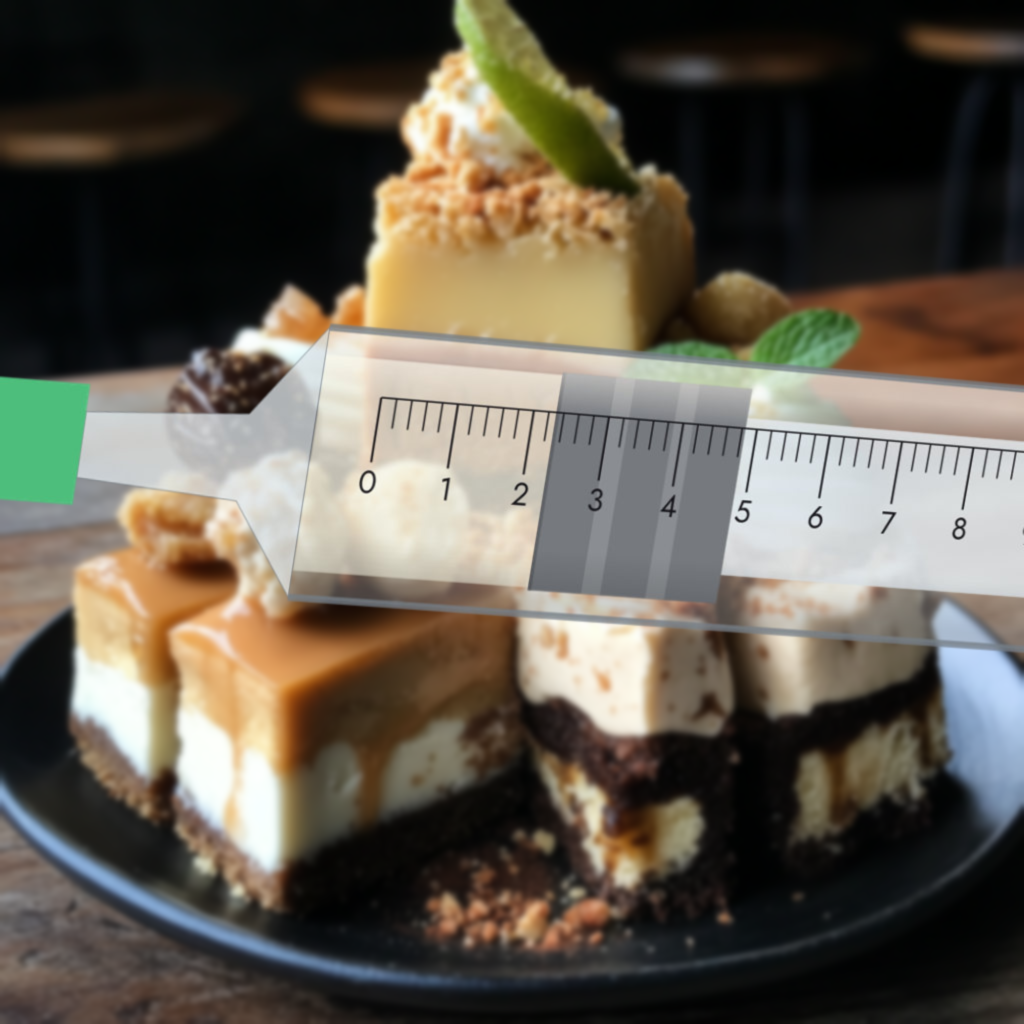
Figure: 2.3 mL
